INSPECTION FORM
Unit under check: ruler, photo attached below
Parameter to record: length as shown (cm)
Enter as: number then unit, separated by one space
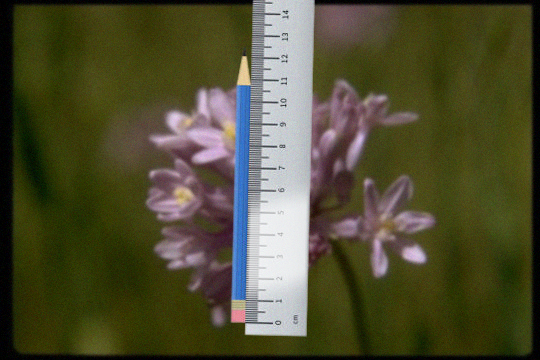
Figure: 12.5 cm
